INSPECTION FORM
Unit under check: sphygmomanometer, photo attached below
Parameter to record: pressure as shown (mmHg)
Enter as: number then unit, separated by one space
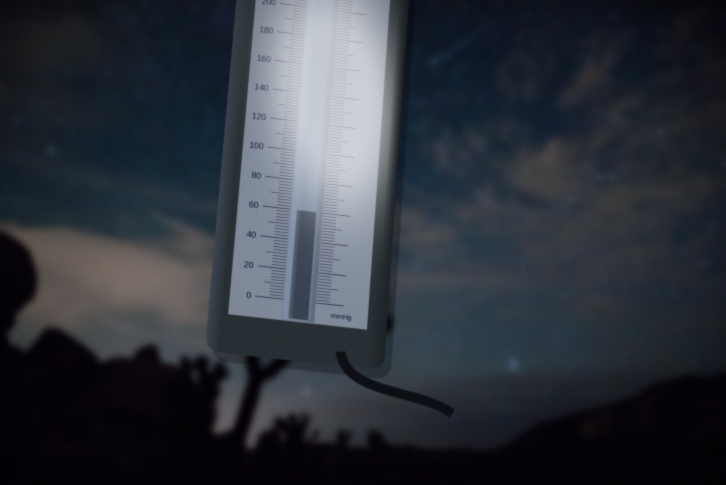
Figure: 60 mmHg
